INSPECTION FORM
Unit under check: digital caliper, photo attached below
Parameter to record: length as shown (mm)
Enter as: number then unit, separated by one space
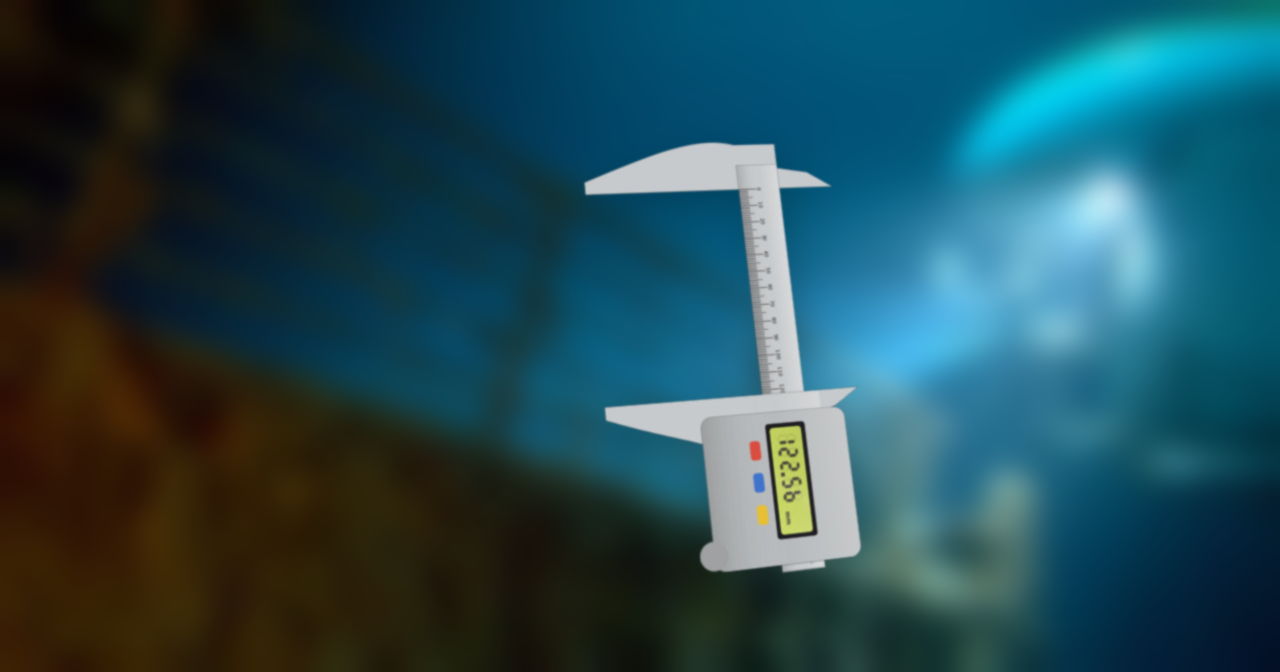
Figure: 122.56 mm
